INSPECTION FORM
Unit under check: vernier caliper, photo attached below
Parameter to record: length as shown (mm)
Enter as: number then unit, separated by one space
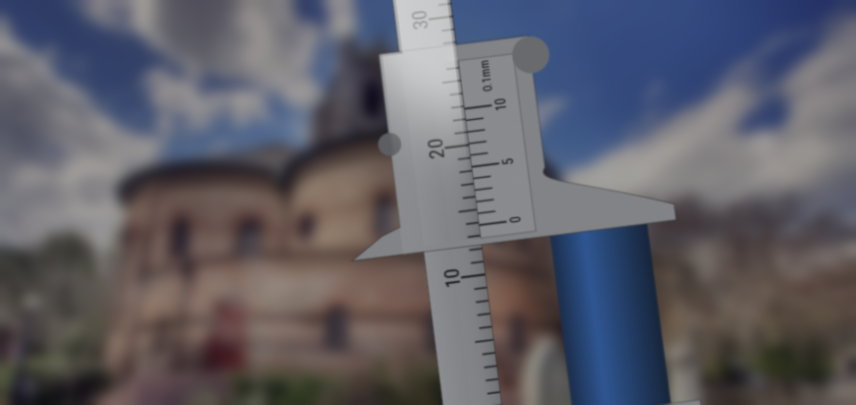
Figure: 13.8 mm
